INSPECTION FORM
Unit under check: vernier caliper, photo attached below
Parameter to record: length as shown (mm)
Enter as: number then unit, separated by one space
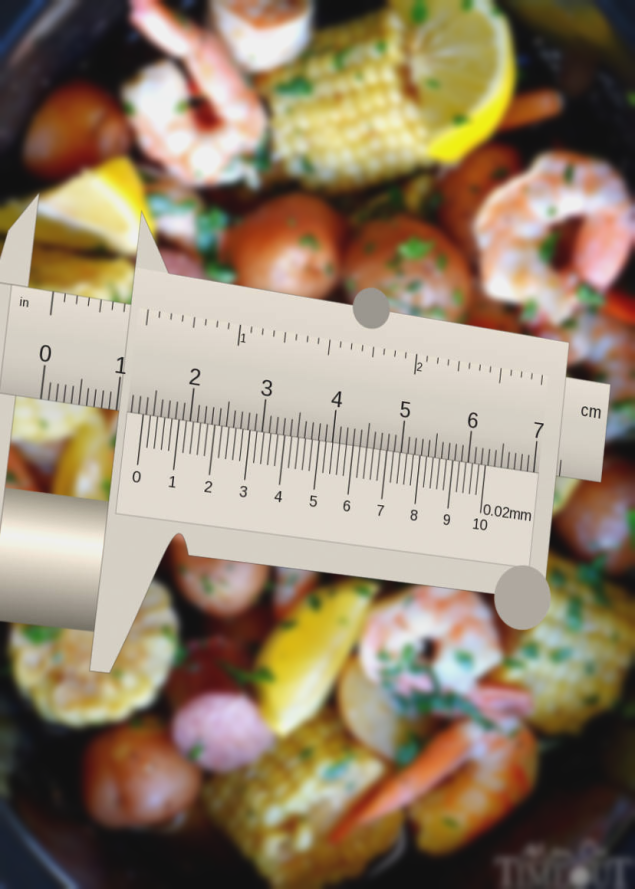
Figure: 13.6 mm
